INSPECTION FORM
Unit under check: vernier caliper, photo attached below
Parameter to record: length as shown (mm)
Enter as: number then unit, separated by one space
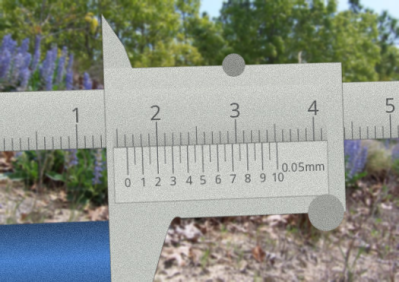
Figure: 16.2 mm
